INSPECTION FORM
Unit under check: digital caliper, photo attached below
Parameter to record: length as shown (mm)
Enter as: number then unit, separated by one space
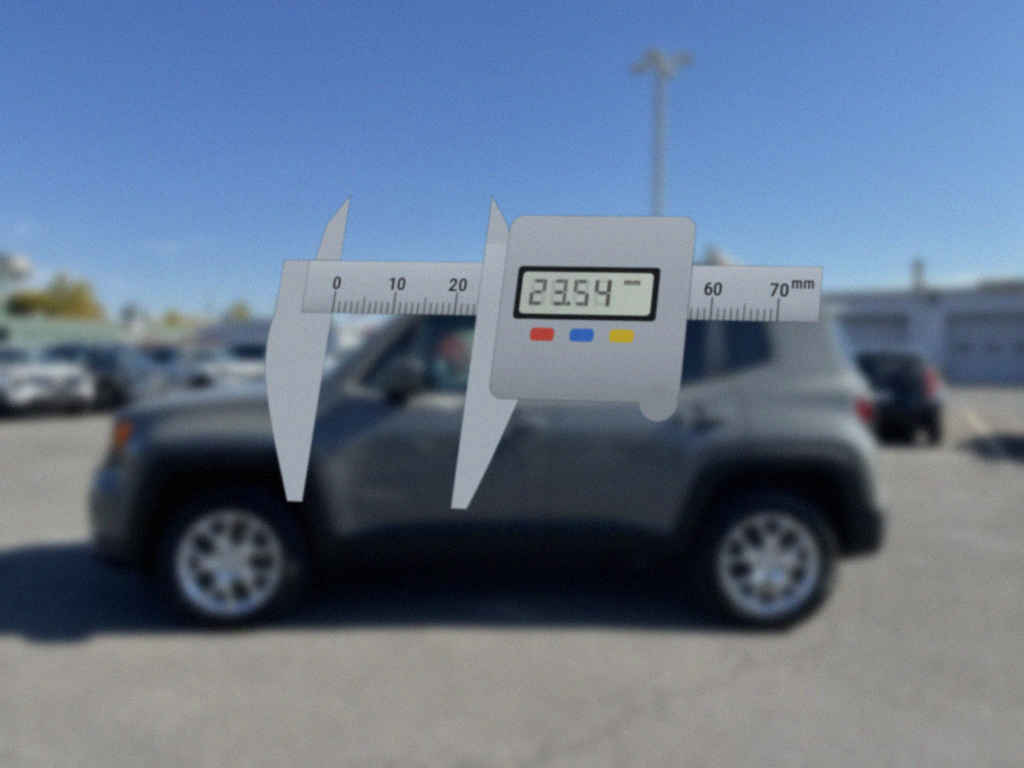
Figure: 23.54 mm
